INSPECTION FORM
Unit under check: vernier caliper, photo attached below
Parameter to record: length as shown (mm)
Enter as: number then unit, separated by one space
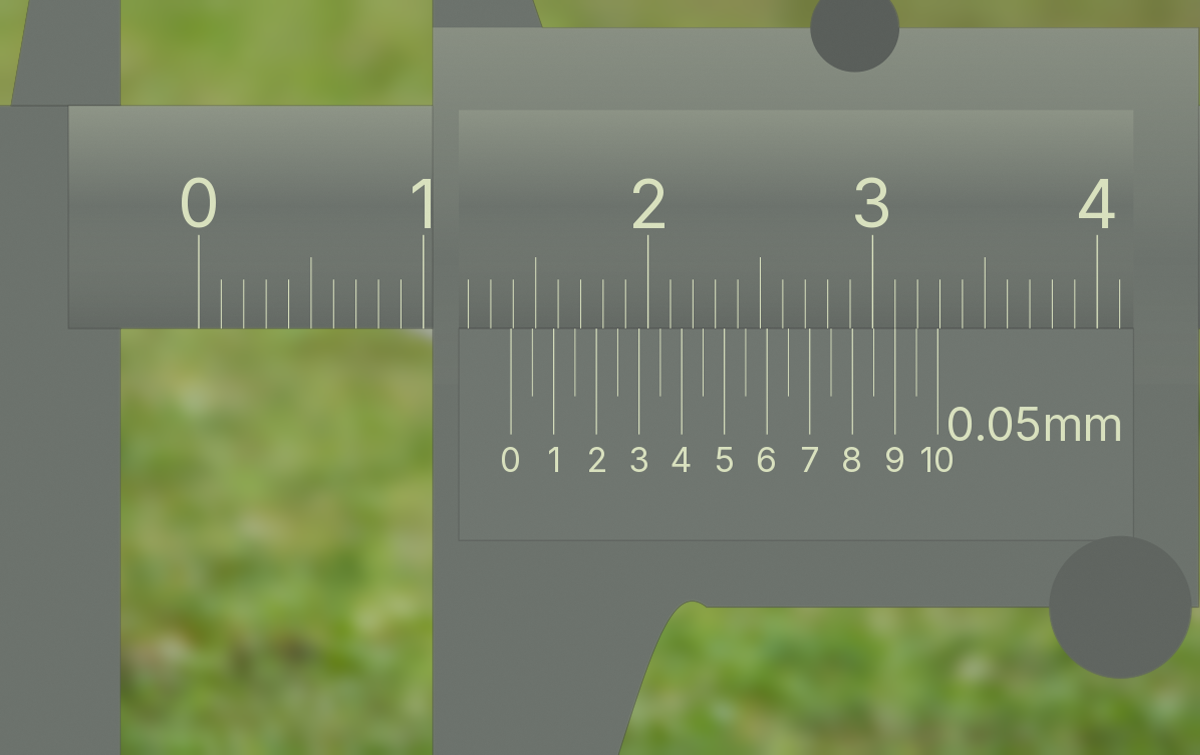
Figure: 13.9 mm
